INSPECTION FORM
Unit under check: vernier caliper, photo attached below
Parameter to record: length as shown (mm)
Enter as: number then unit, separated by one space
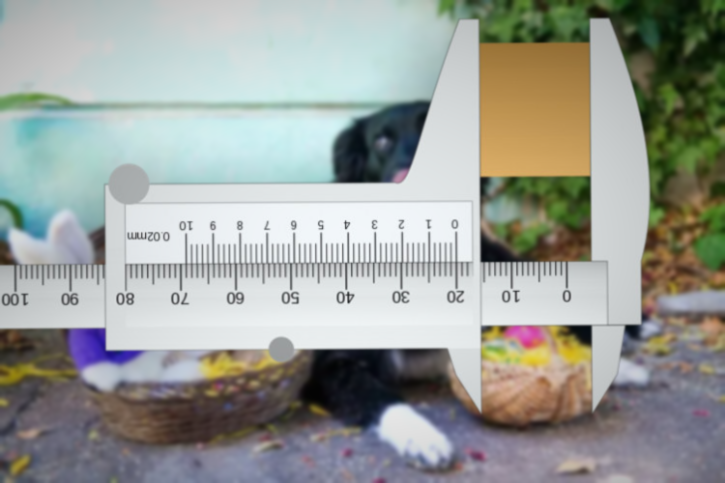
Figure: 20.0 mm
